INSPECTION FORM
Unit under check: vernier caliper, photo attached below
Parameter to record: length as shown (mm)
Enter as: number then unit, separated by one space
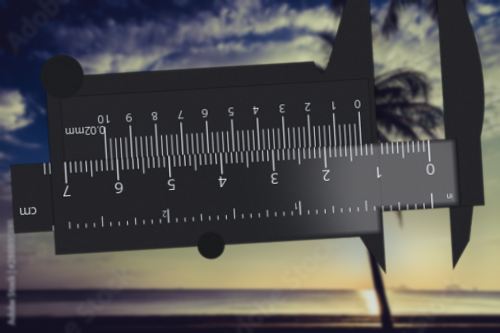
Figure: 13.0 mm
